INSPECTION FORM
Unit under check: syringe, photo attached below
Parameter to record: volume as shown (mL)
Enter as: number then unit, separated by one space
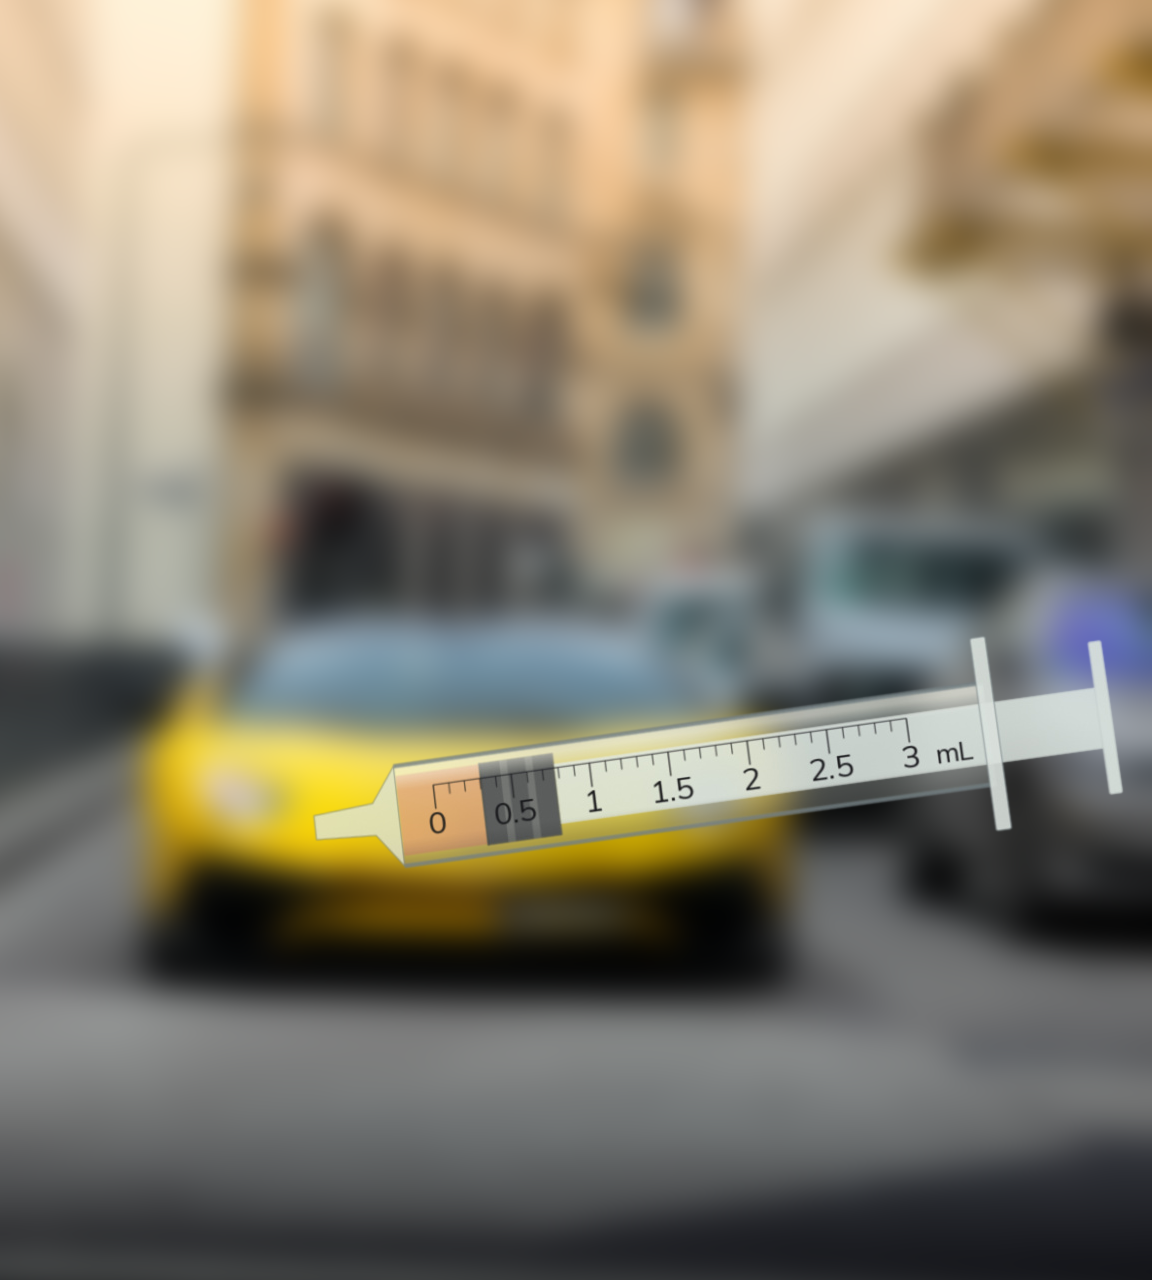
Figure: 0.3 mL
